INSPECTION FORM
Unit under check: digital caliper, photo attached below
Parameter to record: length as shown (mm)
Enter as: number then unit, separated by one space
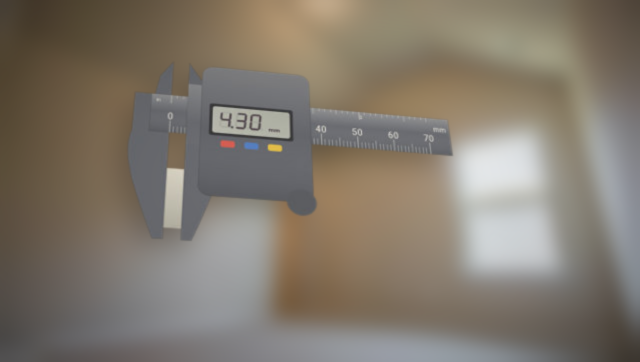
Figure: 4.30 mm
